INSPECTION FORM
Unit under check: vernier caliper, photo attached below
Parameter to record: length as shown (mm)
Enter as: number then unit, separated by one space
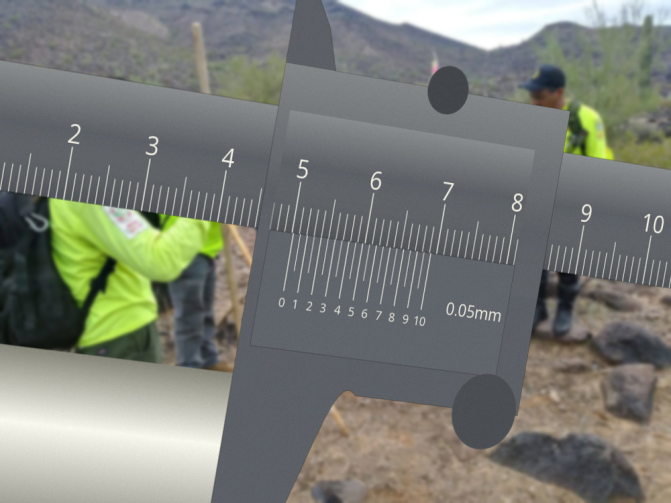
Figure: 50.2 mm
